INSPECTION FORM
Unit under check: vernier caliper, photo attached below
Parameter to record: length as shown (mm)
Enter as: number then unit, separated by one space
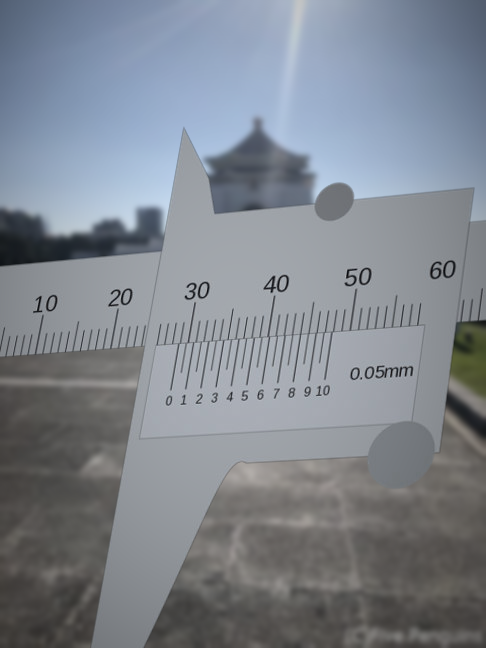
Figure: 28.8 mm
